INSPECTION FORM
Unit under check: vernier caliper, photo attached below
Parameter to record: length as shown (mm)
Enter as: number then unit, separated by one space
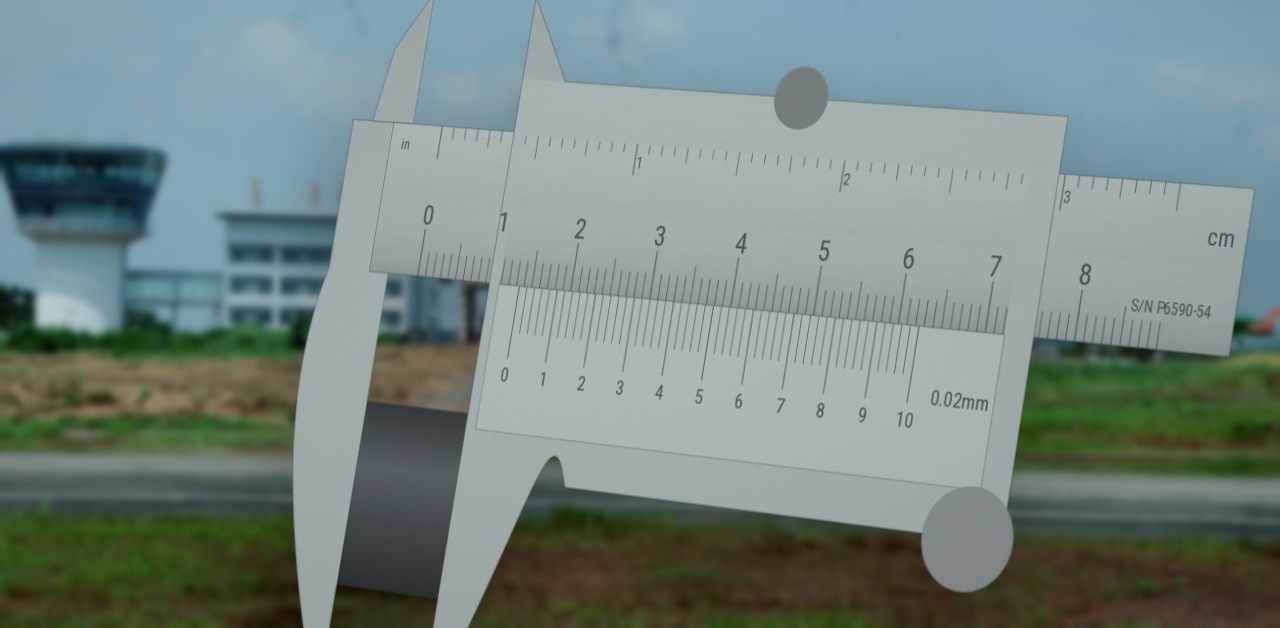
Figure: 13.4 mm
